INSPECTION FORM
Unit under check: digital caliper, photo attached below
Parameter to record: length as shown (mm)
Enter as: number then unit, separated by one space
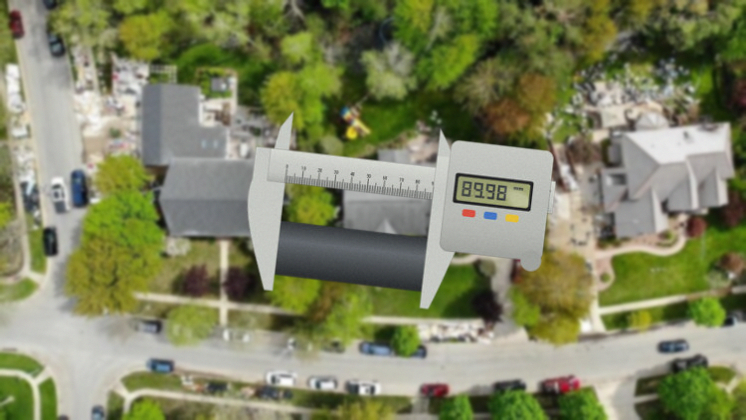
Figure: 89.98 mm
